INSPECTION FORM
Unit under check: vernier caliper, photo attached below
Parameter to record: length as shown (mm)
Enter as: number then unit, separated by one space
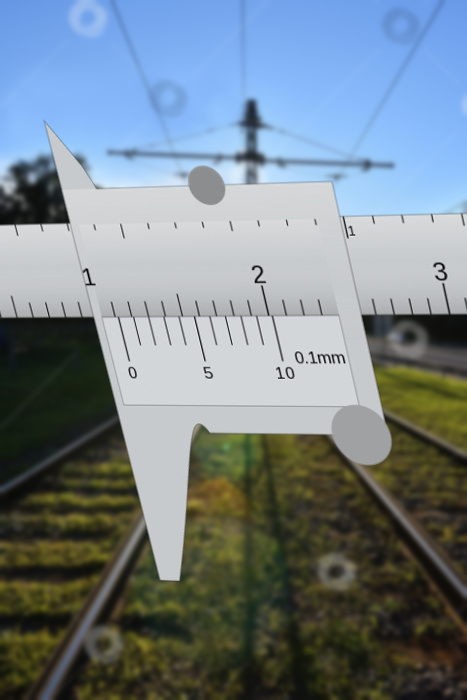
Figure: 11.2 mm
